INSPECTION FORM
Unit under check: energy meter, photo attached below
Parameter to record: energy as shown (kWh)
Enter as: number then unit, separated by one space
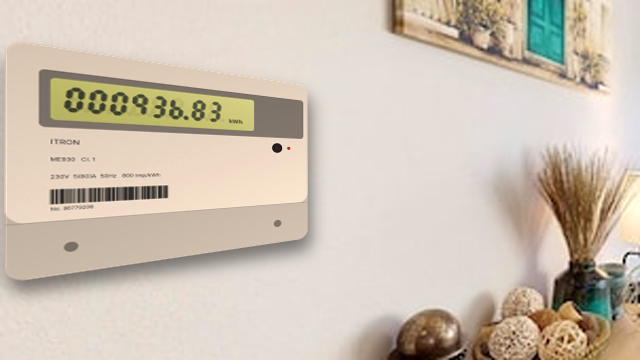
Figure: 936.83 kWh
